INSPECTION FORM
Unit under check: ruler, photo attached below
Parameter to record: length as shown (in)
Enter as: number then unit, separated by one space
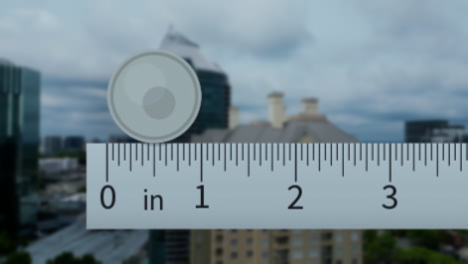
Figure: 1 in
